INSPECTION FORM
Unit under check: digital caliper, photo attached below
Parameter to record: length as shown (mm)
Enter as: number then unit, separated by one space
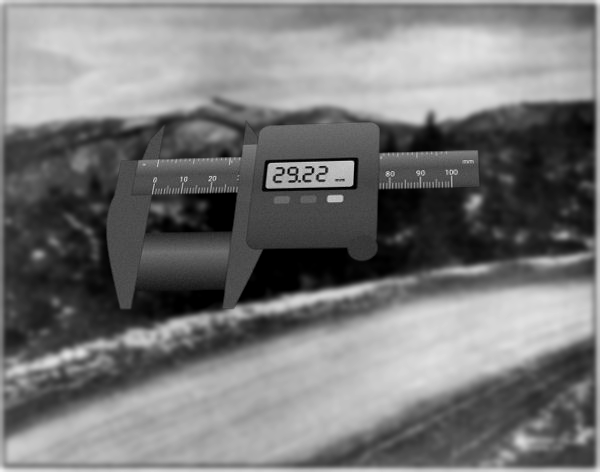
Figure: 29.22 mm
